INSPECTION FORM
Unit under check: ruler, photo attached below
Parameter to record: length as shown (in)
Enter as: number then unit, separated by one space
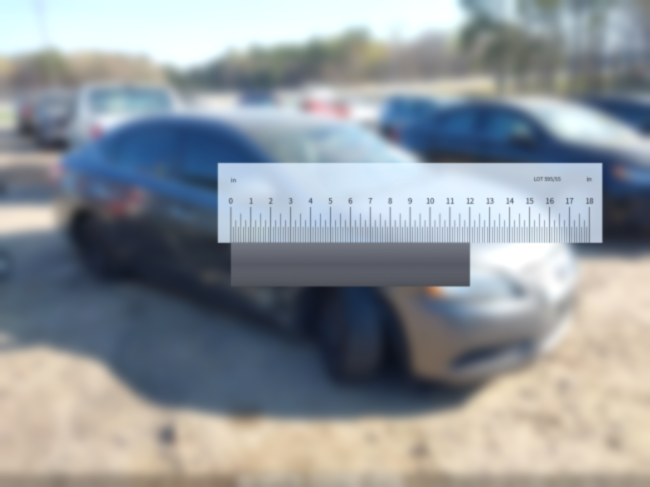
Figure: 12 in
